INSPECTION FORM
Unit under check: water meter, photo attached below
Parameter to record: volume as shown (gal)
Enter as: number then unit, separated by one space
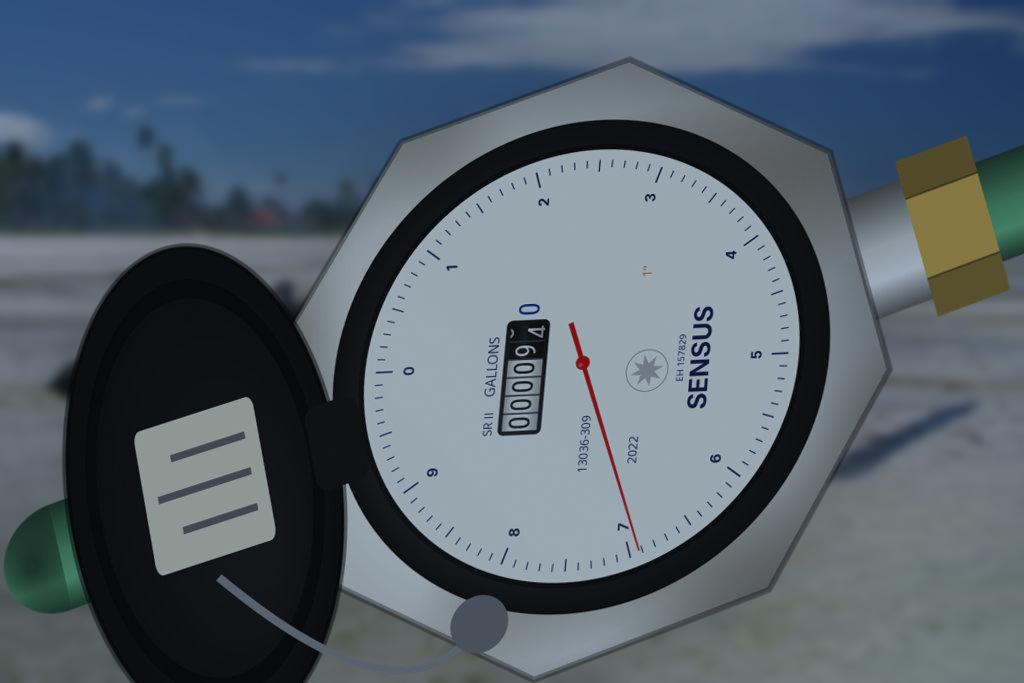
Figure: 936.9 gal
